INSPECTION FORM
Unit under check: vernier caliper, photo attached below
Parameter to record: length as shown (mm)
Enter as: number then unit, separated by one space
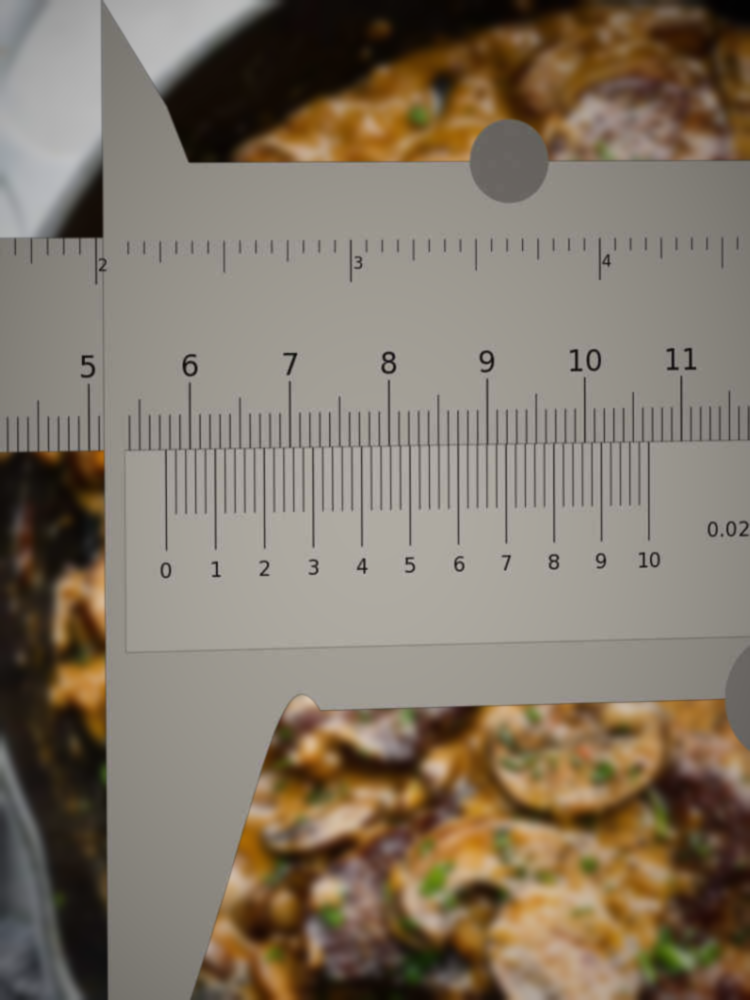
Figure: 57.6 mm
